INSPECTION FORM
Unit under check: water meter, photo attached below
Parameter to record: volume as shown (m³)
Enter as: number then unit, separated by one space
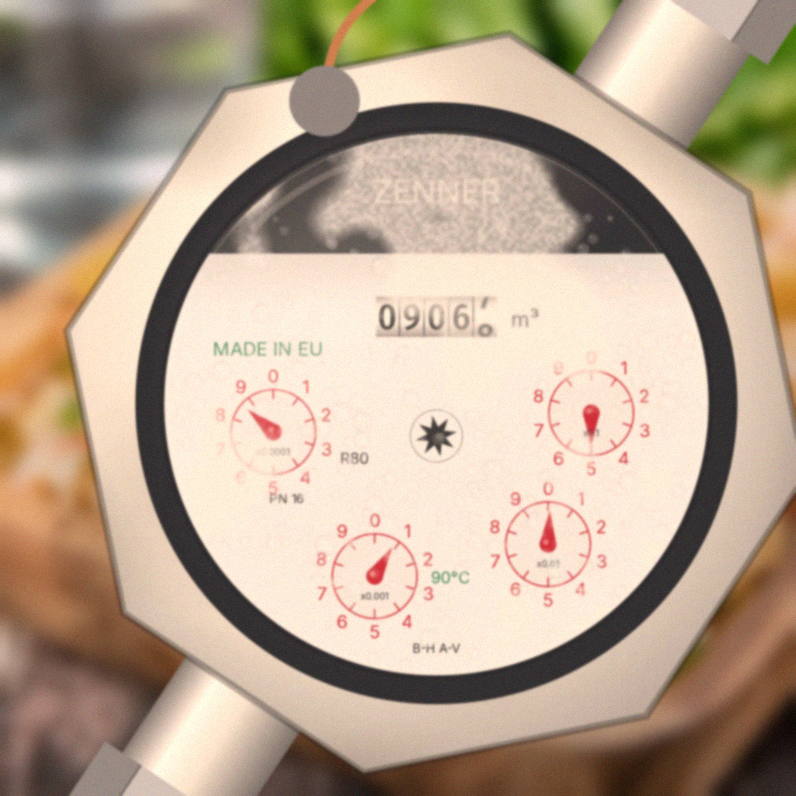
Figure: 9067.5008 m³
